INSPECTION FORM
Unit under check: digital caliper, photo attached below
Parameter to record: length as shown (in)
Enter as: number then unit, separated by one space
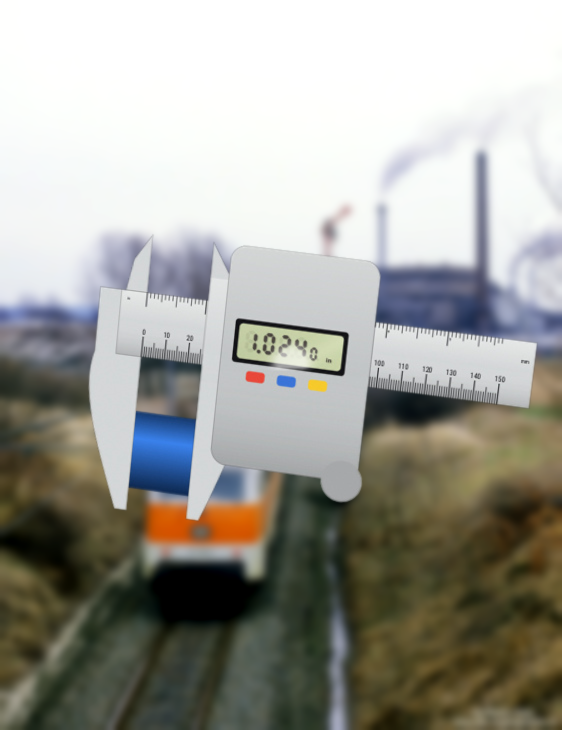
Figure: 1.0240 in
